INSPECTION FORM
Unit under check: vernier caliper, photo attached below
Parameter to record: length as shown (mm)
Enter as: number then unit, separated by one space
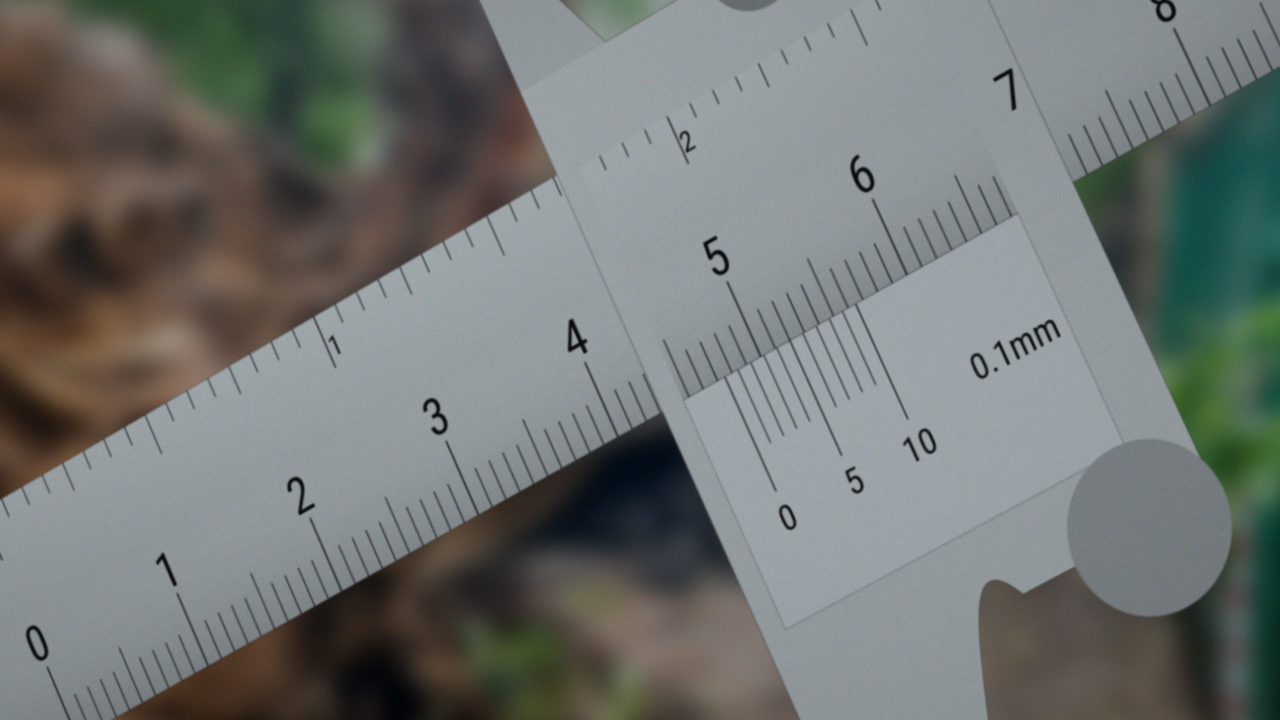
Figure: 47.5 mm
